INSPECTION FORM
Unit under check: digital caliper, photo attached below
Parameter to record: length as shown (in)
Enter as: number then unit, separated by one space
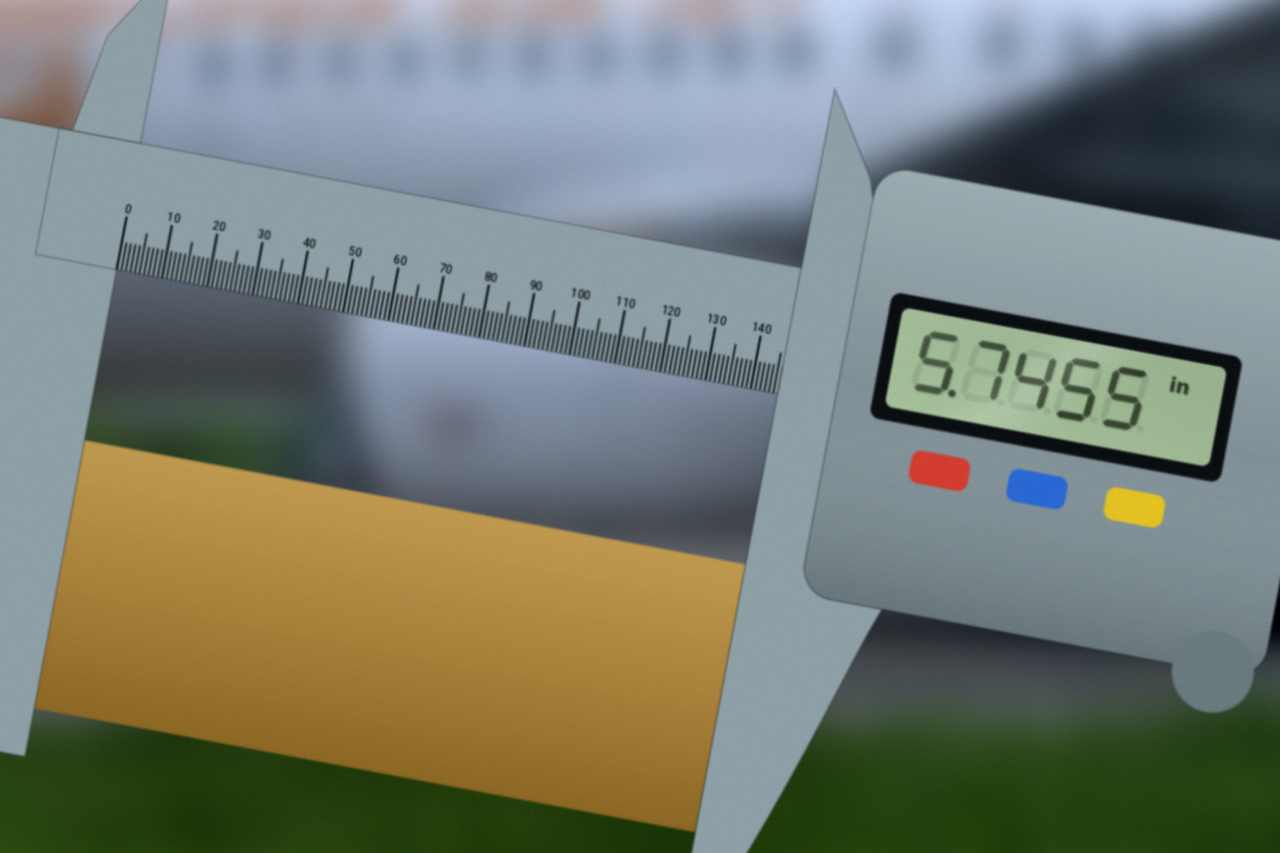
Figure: 5.7455 in
